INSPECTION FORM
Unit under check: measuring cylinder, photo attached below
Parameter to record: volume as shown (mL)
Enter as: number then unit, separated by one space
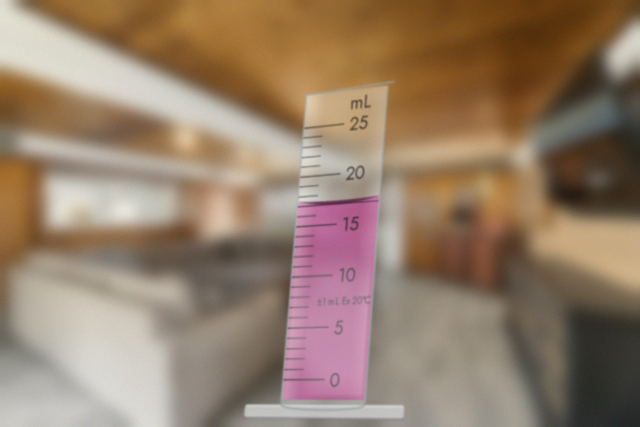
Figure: 17 mL
